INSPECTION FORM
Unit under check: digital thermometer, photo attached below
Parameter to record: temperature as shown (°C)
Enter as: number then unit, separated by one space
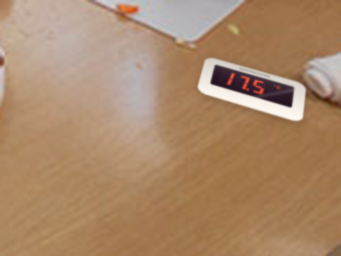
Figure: 17.5 °C
